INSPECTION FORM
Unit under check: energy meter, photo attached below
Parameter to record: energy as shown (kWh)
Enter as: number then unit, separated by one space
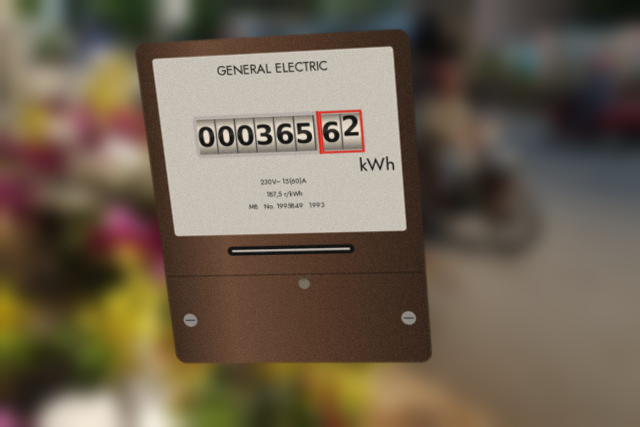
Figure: 365.62 kWh
